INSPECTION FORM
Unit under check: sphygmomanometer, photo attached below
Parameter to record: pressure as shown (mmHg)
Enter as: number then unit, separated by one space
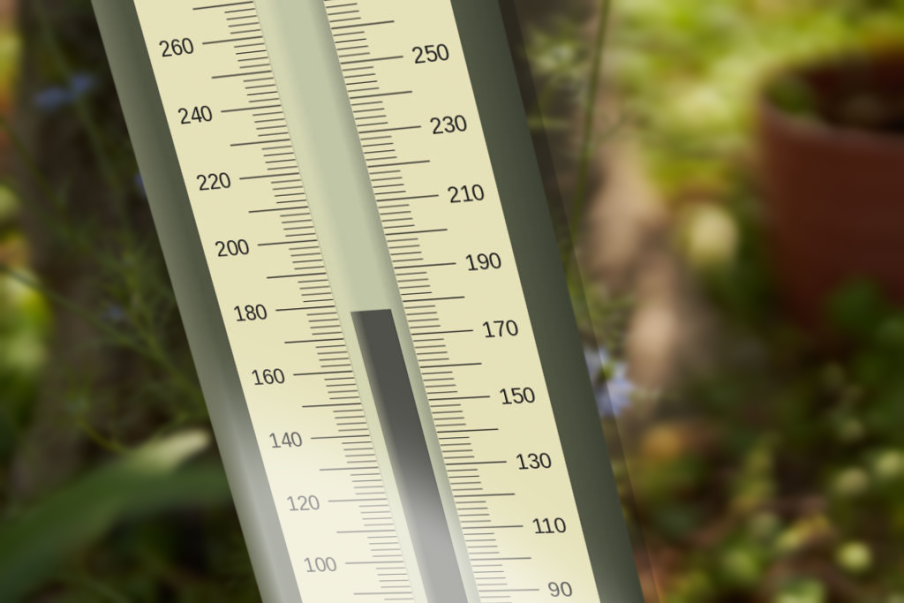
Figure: 178 mmHg
